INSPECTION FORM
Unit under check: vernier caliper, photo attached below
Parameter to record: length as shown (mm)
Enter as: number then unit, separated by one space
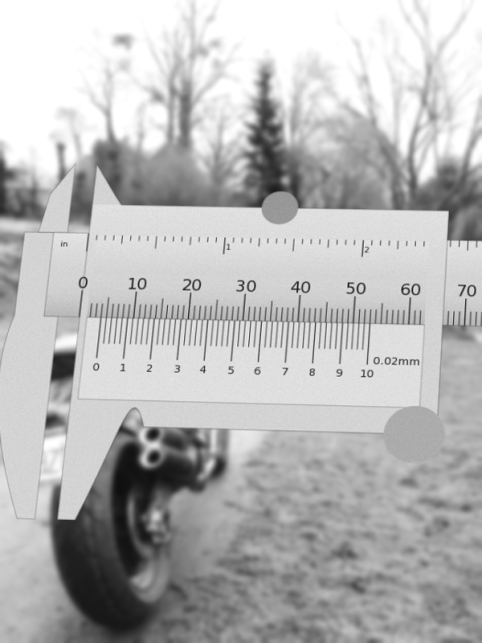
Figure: 4.0 mm
